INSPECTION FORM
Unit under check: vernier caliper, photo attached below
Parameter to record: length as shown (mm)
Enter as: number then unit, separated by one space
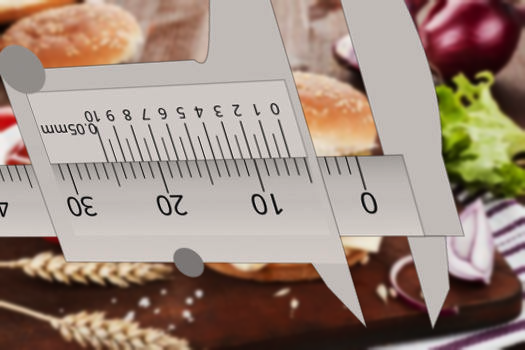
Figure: 6.4 mm
